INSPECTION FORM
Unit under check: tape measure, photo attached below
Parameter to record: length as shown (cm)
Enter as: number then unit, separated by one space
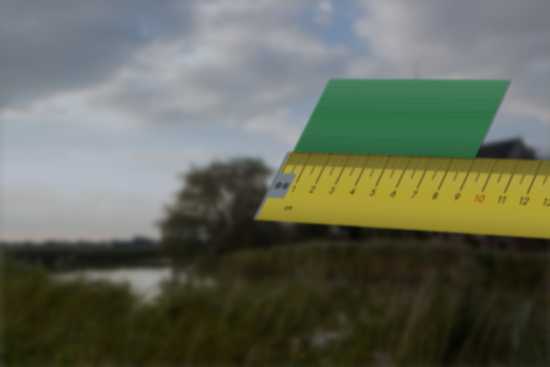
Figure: 9 cm
